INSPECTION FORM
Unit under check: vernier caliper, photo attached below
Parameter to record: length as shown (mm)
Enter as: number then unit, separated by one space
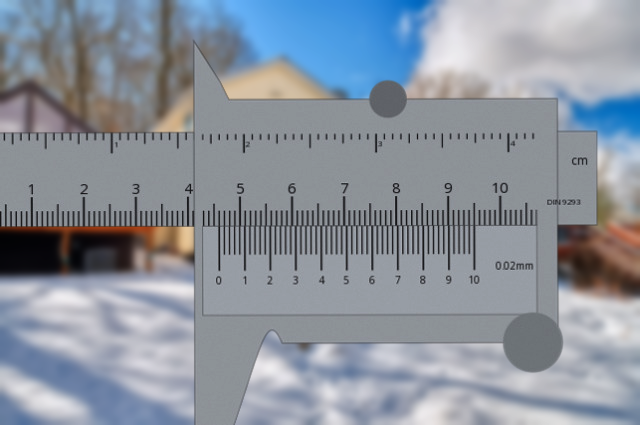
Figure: 46.0 mm
